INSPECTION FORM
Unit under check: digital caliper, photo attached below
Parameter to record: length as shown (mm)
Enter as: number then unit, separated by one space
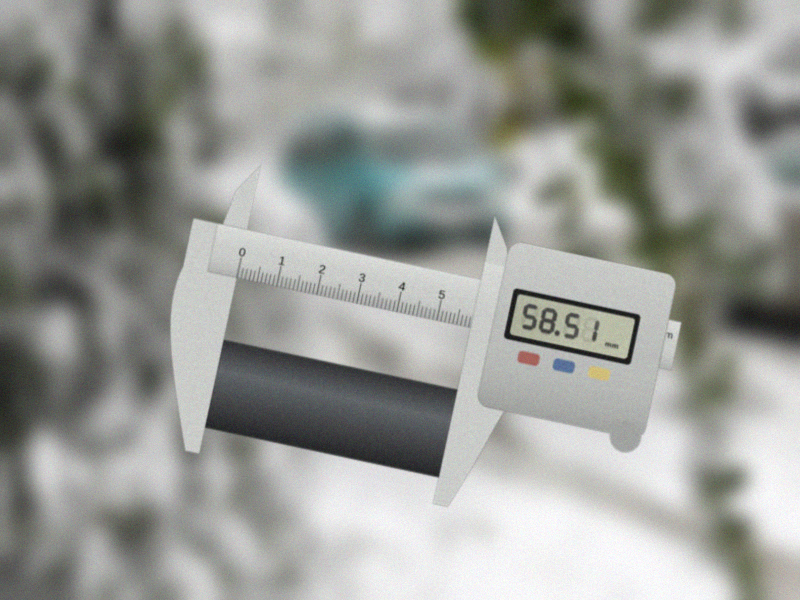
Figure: 58.51 mm
